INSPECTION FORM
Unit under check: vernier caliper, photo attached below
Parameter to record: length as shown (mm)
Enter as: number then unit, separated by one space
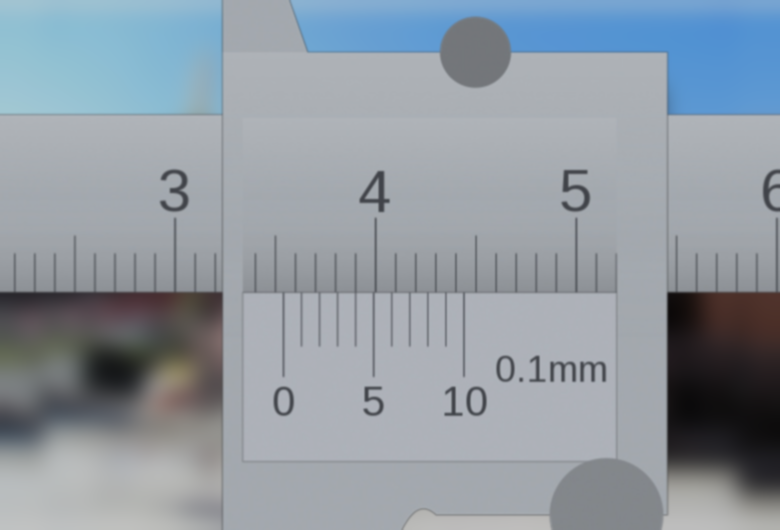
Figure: 35.4 mm
